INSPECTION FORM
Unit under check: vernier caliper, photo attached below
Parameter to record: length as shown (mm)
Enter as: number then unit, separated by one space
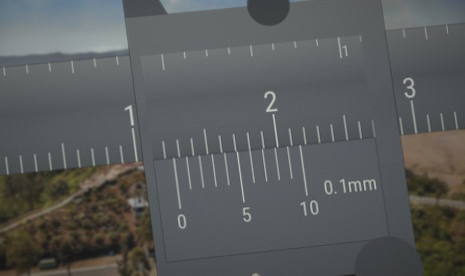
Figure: 12.6 mm
